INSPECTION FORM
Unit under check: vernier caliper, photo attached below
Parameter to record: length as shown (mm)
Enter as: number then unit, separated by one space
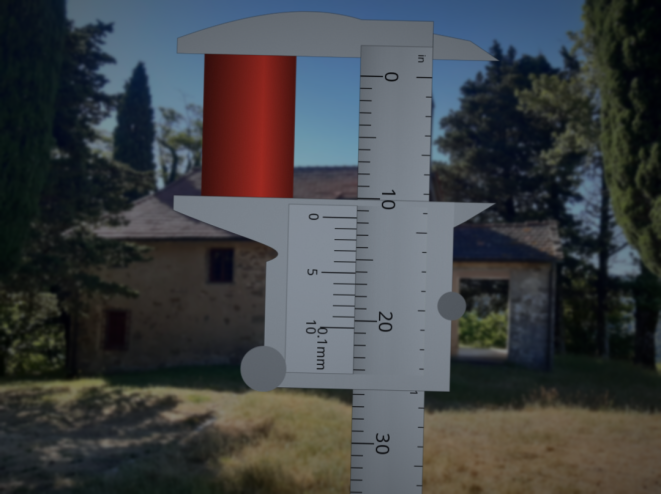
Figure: 11.6 mm
